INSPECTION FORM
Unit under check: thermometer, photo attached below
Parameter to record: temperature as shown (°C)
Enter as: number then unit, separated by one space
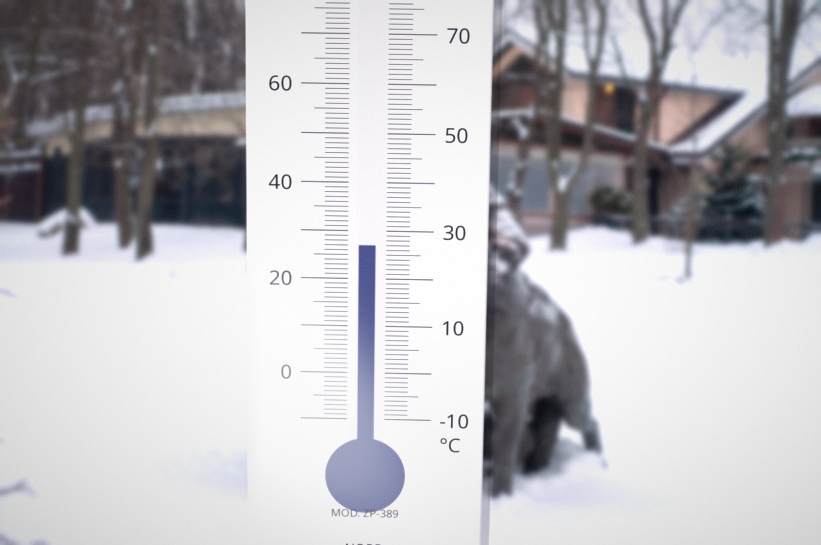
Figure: 27 °C
